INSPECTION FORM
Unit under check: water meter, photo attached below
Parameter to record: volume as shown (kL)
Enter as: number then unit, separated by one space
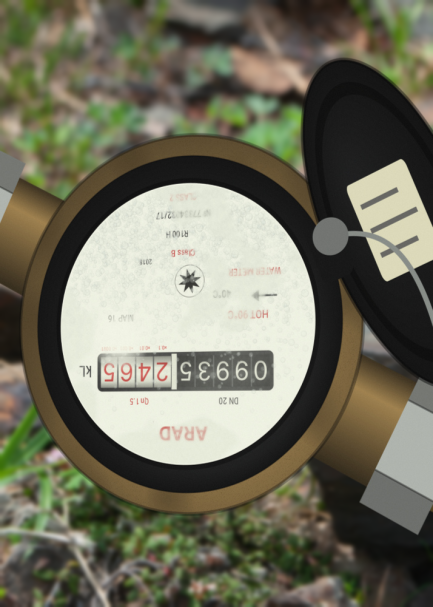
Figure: 9935.2465 kL
